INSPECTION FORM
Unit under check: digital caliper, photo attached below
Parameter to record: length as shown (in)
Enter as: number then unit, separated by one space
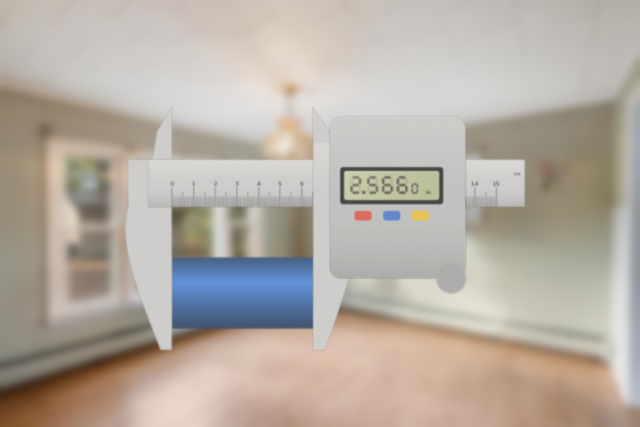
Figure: 2.5660 in
